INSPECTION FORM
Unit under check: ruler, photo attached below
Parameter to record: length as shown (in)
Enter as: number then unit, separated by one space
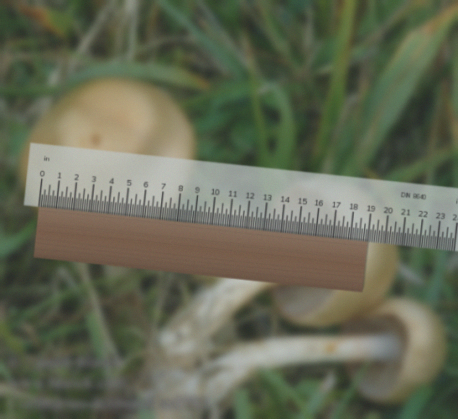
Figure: 19 in
